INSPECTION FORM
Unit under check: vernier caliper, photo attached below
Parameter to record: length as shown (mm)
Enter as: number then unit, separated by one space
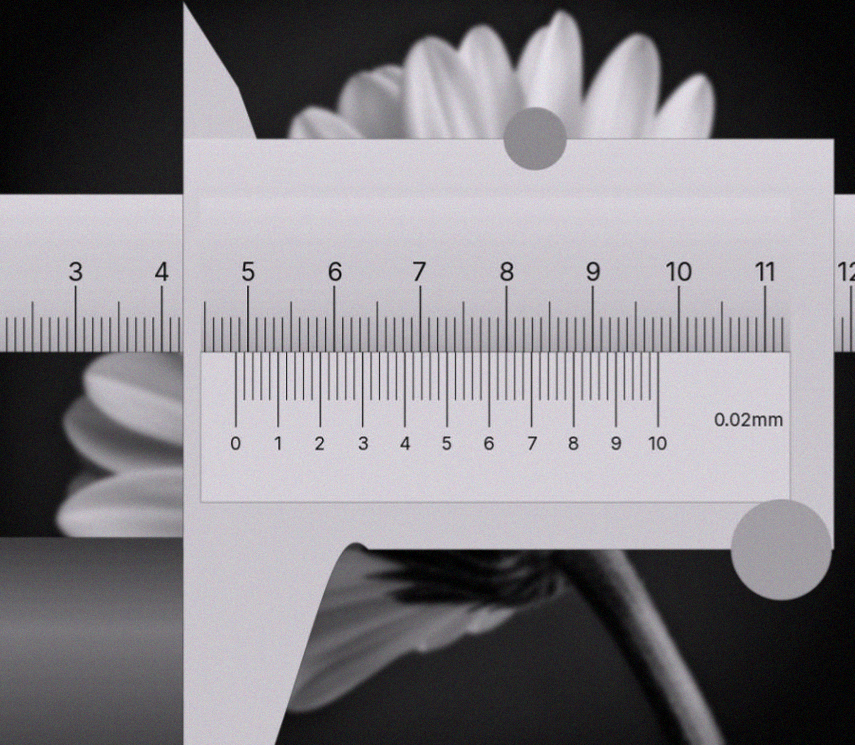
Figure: 48.6 mm
